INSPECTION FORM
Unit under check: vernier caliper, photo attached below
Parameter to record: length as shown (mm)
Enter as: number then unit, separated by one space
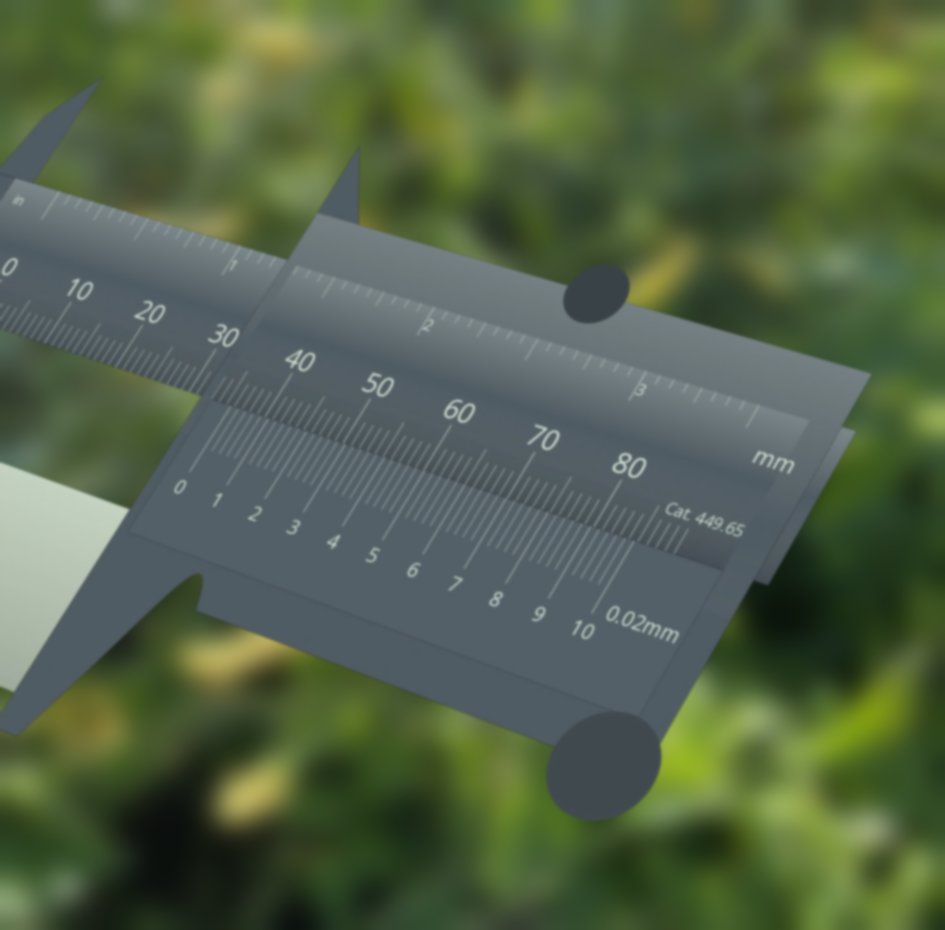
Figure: 35.6 mm
